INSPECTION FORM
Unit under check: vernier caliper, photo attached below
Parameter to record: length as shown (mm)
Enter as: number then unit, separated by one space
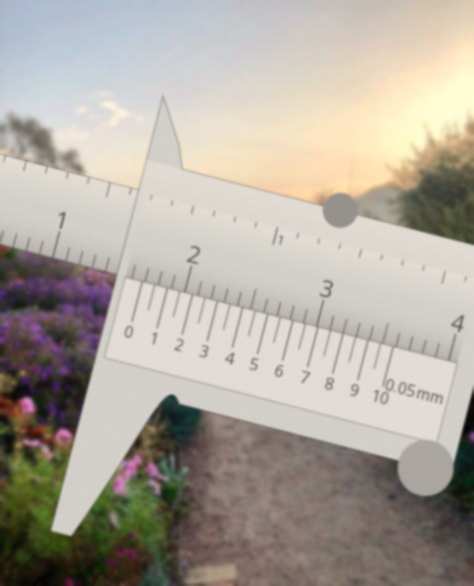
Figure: 16.8 mm
